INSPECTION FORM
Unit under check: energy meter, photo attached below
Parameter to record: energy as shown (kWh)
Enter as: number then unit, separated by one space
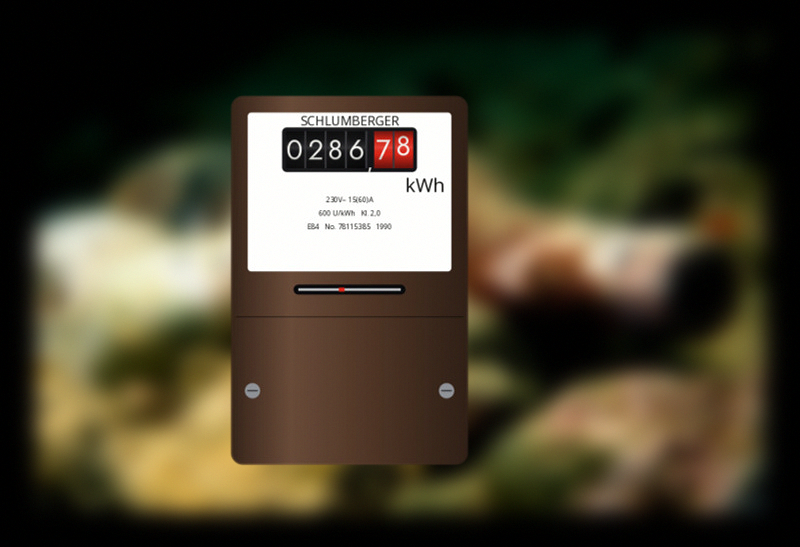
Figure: 286.78 kWh
